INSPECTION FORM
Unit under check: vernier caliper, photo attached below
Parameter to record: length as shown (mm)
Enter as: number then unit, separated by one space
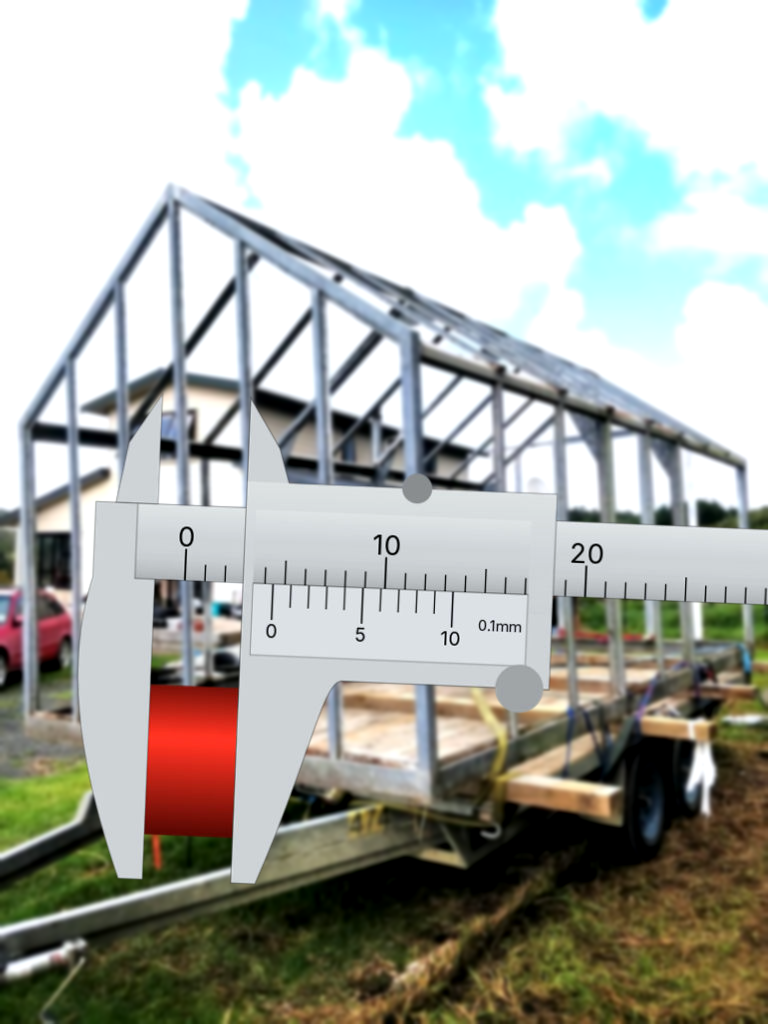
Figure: 4.4 mm
